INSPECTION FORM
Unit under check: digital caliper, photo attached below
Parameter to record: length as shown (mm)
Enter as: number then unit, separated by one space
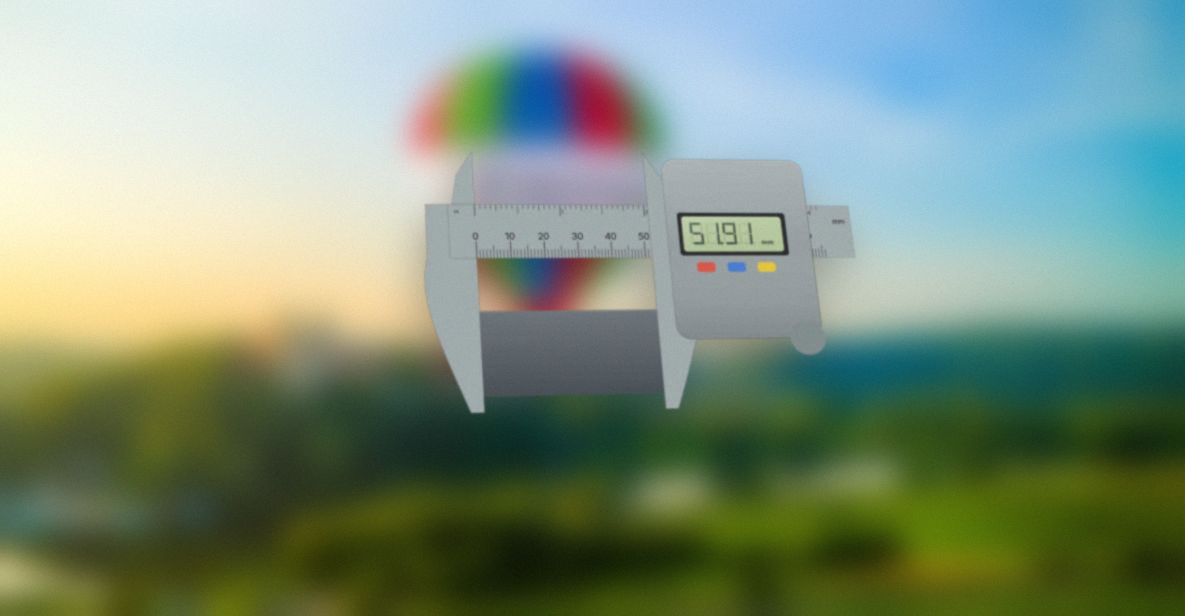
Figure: 51.91 mm
